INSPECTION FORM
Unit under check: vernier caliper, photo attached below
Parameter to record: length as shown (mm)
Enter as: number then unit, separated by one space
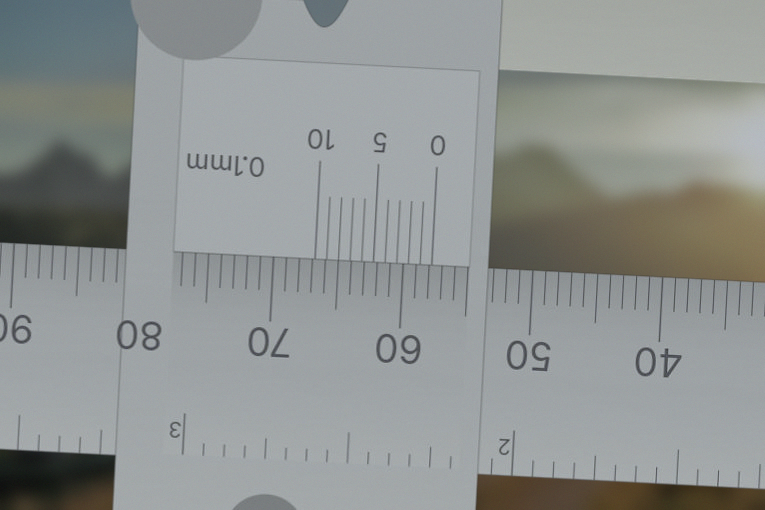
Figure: 57.8 mm
